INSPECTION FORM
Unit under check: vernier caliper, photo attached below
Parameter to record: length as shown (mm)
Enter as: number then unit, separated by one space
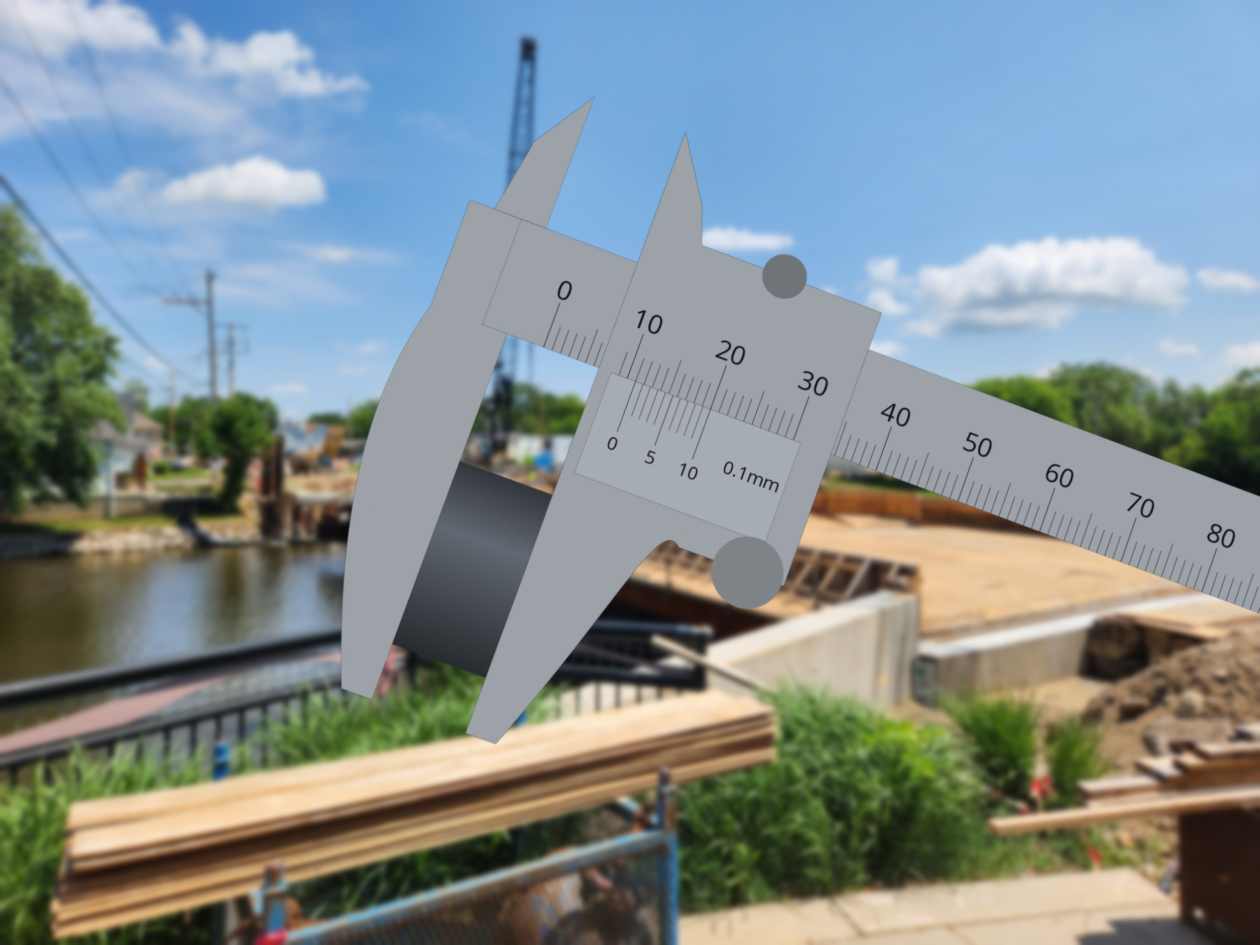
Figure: 11.0 mm
